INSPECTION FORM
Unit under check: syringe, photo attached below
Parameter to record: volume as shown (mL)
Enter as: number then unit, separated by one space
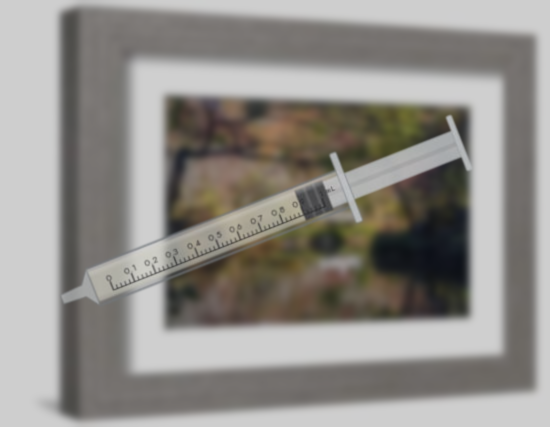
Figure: 0.9 mL
